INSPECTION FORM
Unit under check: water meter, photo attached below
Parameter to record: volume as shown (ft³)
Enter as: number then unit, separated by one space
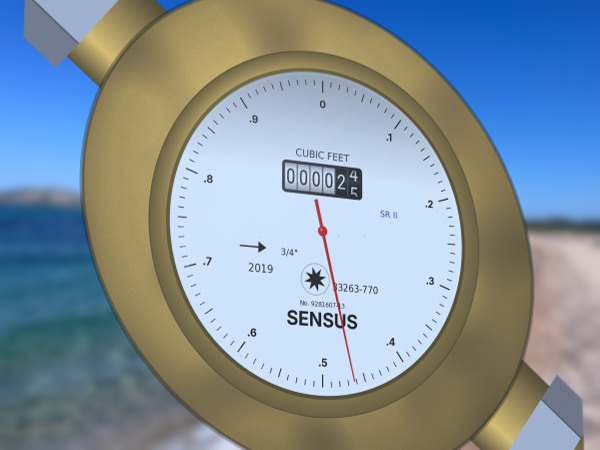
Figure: 24.46 ft³
